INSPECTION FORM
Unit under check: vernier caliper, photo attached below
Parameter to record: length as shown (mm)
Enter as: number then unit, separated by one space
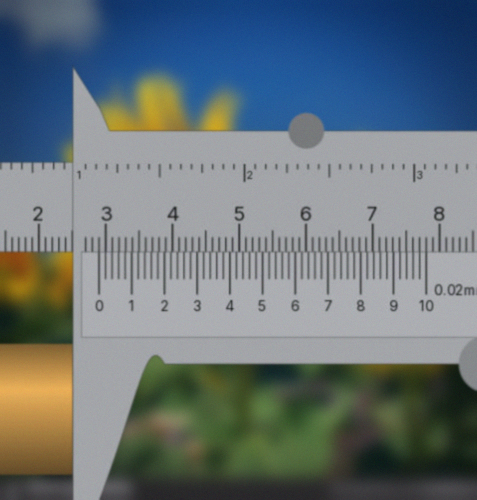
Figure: 29.0 mm
